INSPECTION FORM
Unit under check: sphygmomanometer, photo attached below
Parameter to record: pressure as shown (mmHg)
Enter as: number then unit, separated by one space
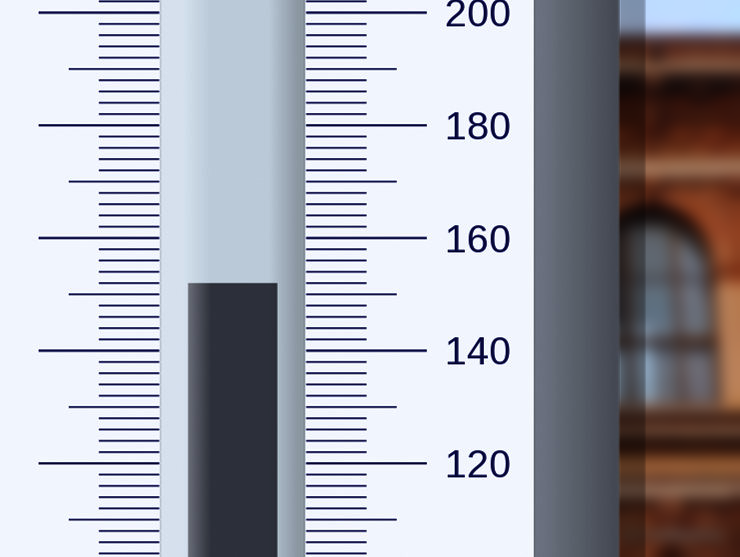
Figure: 152 mmHg
